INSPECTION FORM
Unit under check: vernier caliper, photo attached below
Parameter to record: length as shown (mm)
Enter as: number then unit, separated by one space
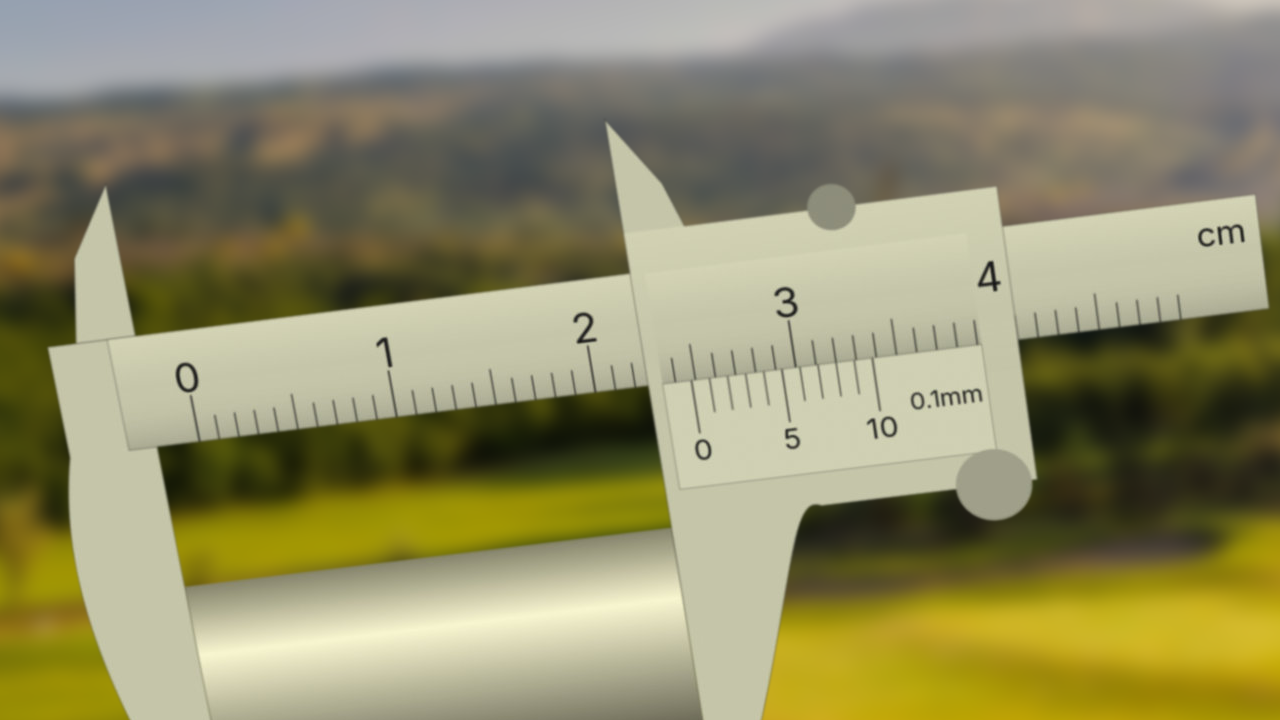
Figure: 24.8 mm
